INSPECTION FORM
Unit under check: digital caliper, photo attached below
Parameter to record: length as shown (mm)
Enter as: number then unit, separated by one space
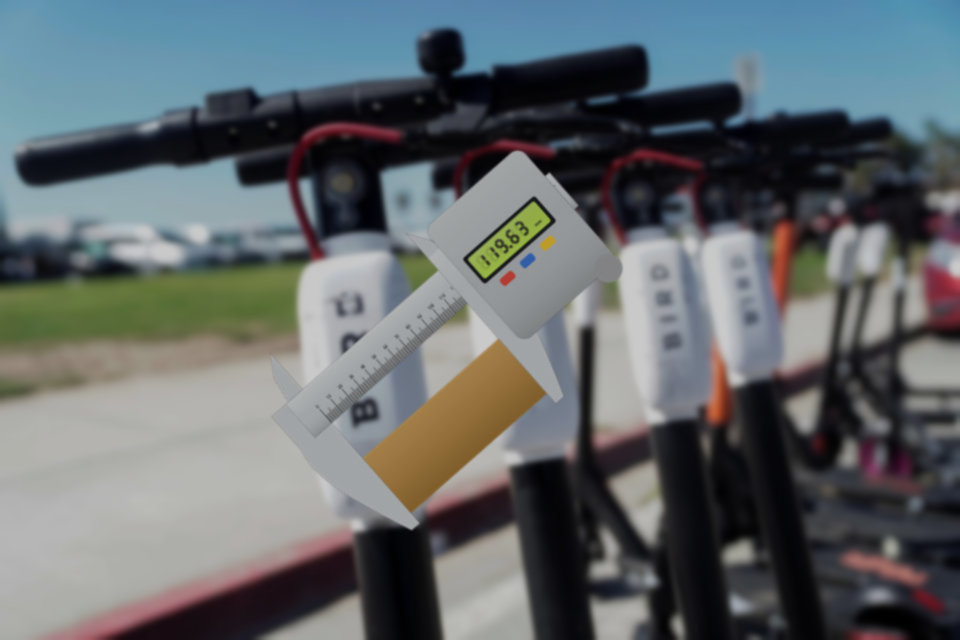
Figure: 119.63 mm
